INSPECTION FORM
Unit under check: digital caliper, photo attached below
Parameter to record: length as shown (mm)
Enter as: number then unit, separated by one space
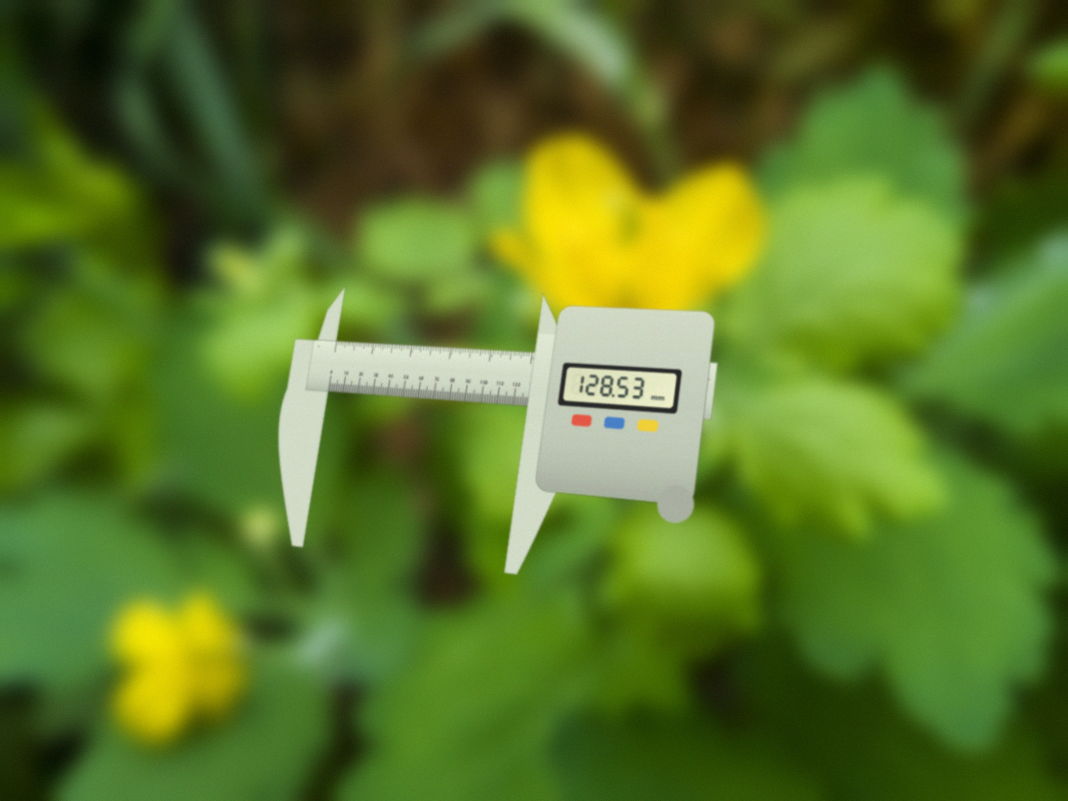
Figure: 128.53 mm
